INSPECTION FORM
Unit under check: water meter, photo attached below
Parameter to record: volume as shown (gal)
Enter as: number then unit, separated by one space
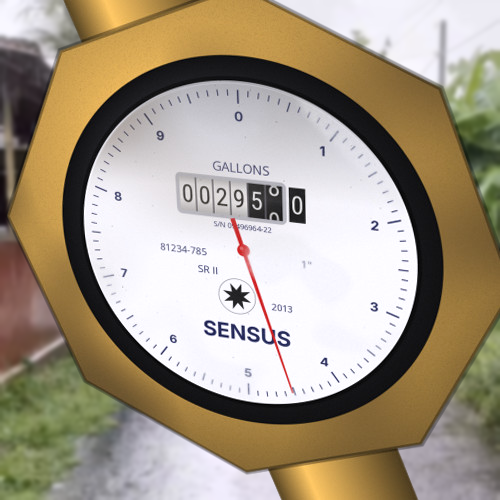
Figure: 29584.5 gal
